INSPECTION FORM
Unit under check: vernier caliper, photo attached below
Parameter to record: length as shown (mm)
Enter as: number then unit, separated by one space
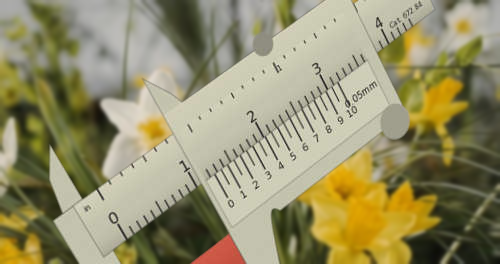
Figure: 12.6 mm
